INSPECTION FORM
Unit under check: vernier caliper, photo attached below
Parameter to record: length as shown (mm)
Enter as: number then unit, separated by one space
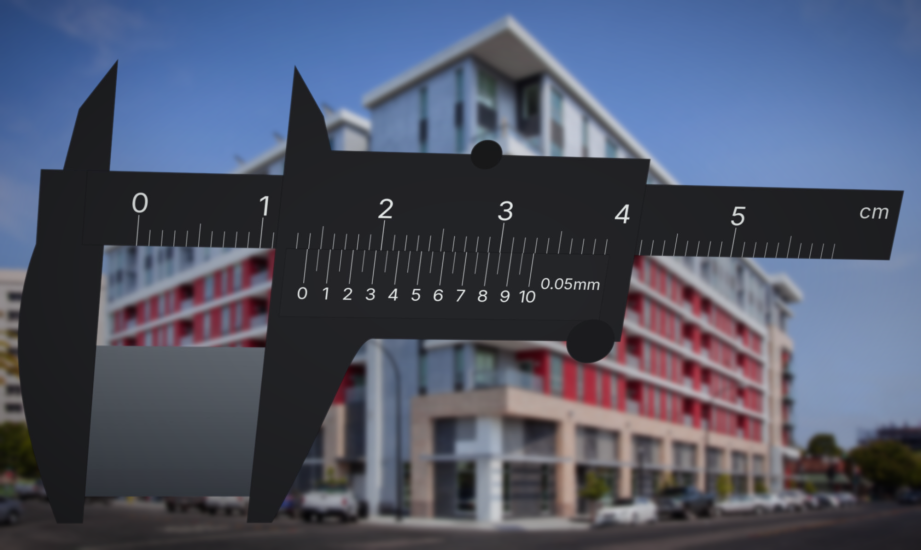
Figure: 13.9 mm
